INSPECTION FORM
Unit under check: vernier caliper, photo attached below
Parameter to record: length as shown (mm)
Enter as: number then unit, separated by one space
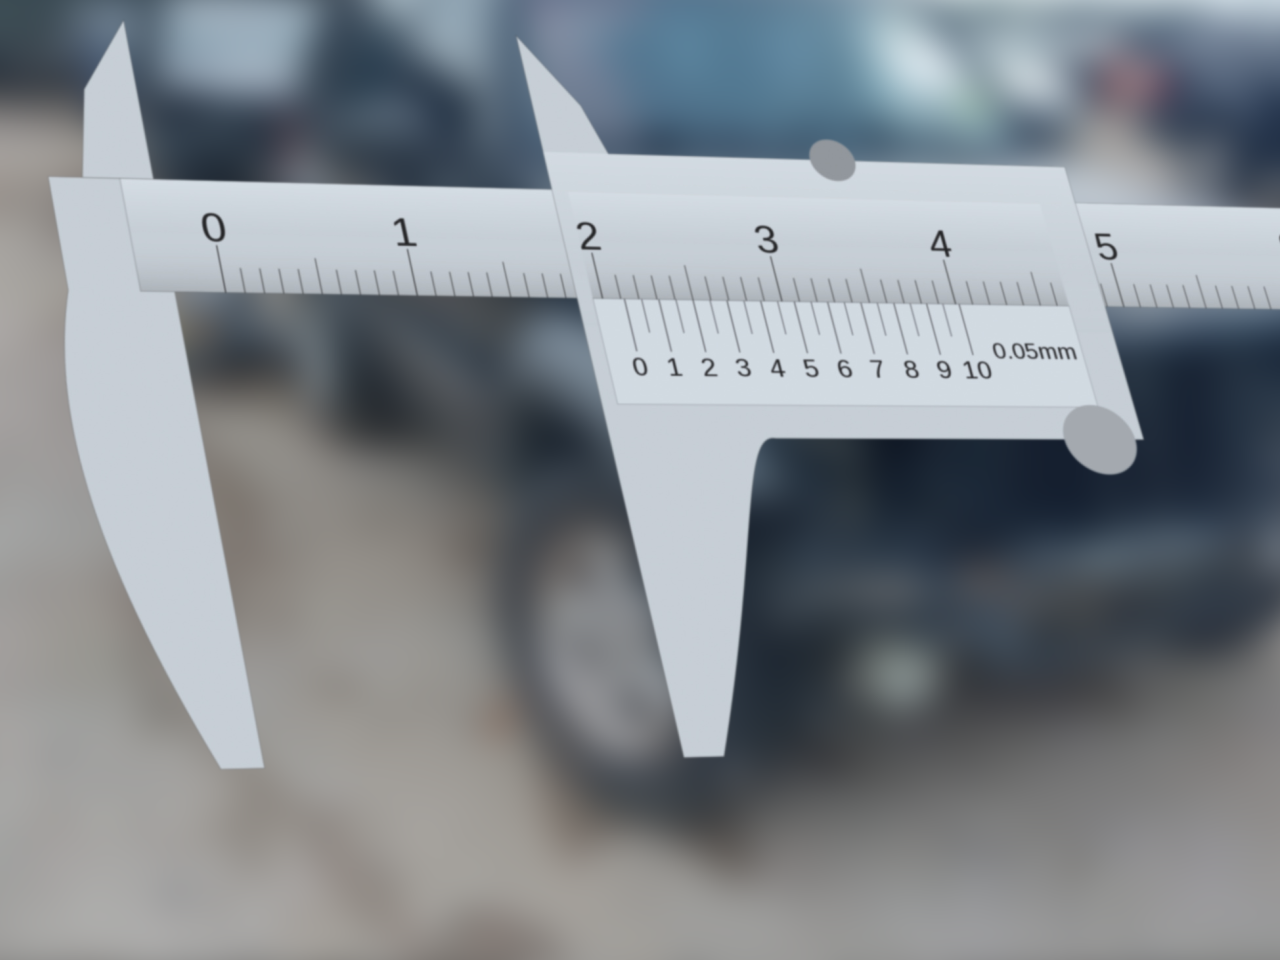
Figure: 21.2 mm
